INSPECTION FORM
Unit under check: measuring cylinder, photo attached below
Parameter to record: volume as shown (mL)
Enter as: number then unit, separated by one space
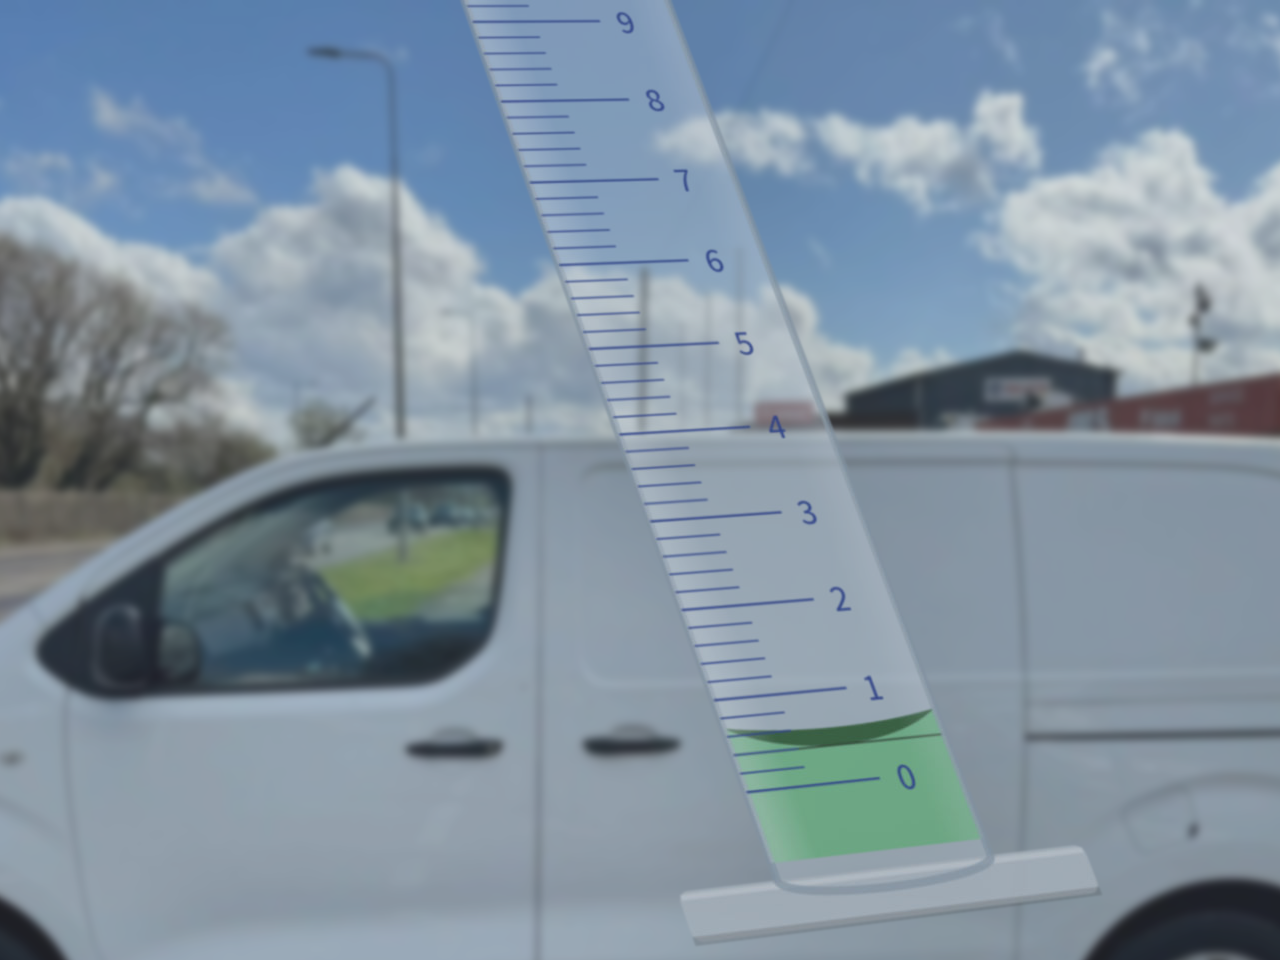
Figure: 0.4 mL
